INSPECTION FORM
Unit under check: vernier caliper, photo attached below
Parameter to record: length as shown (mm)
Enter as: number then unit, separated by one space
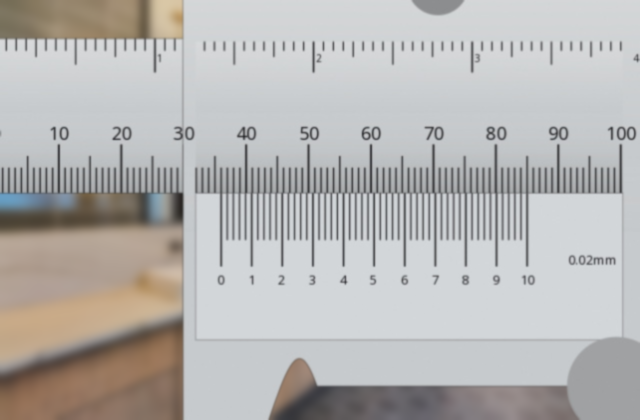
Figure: 36.0 mm
